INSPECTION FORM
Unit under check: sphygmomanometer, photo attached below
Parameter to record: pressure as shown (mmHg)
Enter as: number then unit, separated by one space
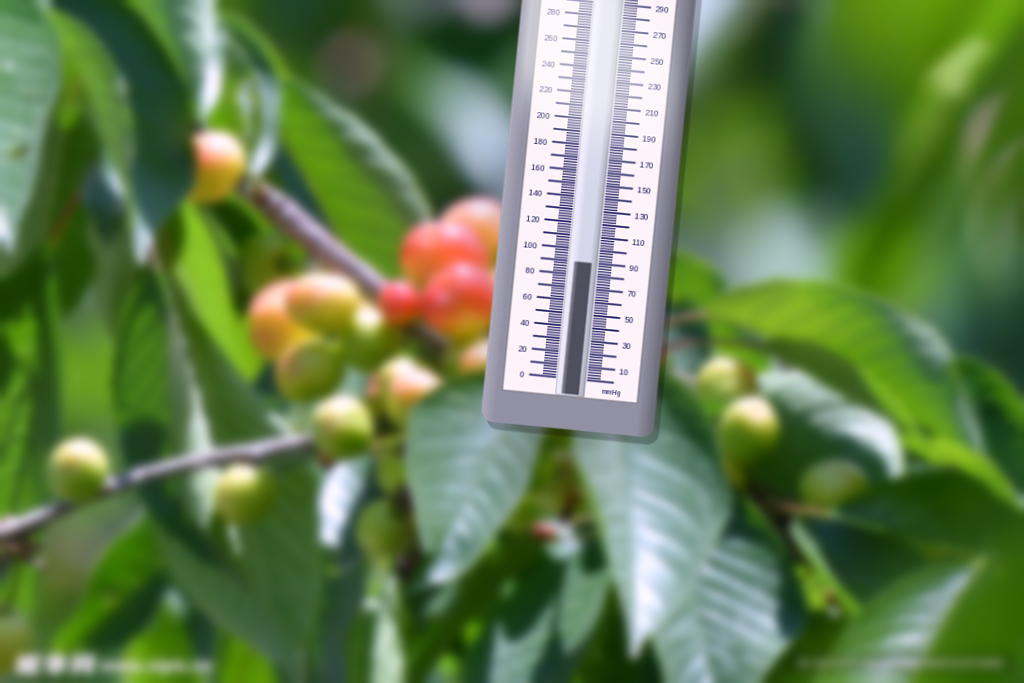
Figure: 90 mmHg
